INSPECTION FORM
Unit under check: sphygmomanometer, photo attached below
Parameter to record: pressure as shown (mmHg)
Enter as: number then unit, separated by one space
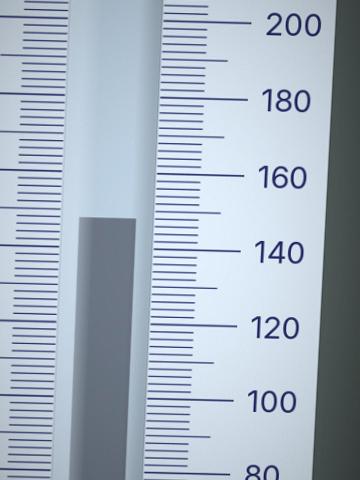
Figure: 148 mmHg
